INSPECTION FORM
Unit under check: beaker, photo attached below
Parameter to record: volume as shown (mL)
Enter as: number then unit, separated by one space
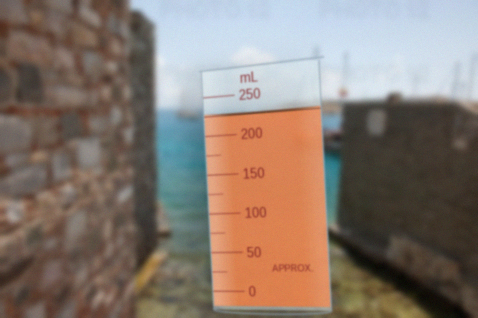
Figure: 225 mL
